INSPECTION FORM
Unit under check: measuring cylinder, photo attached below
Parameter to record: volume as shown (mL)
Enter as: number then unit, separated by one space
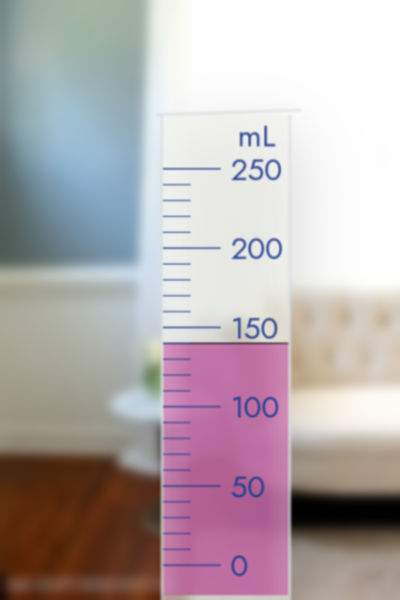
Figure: 140 mL
